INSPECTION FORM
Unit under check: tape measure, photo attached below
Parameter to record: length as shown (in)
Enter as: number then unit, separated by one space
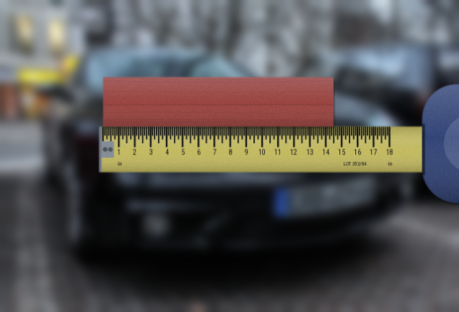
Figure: 14.5 in
